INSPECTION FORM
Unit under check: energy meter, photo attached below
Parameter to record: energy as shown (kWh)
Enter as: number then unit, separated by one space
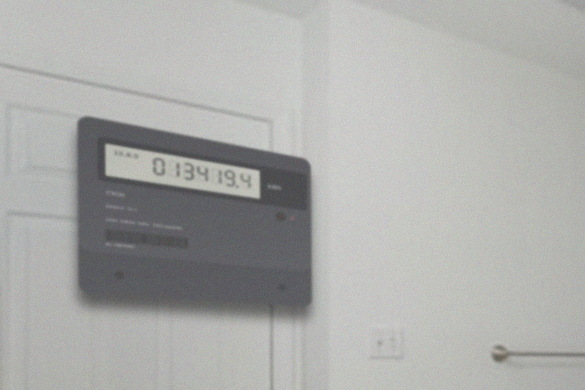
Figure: 13419.4 kWh
